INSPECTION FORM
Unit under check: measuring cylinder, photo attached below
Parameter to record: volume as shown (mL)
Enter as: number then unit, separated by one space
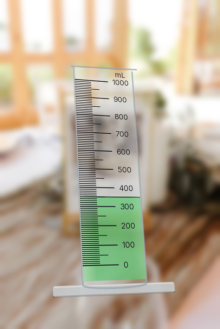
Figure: 350 mL
